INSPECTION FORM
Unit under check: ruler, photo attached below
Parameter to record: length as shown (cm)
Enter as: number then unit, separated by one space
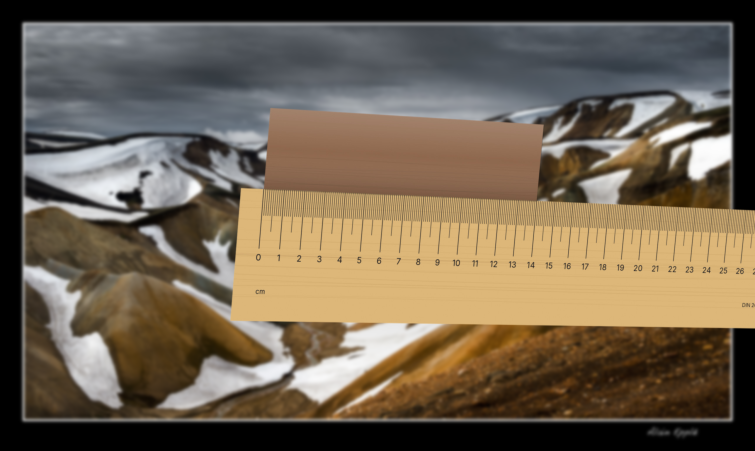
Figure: 14 cm
